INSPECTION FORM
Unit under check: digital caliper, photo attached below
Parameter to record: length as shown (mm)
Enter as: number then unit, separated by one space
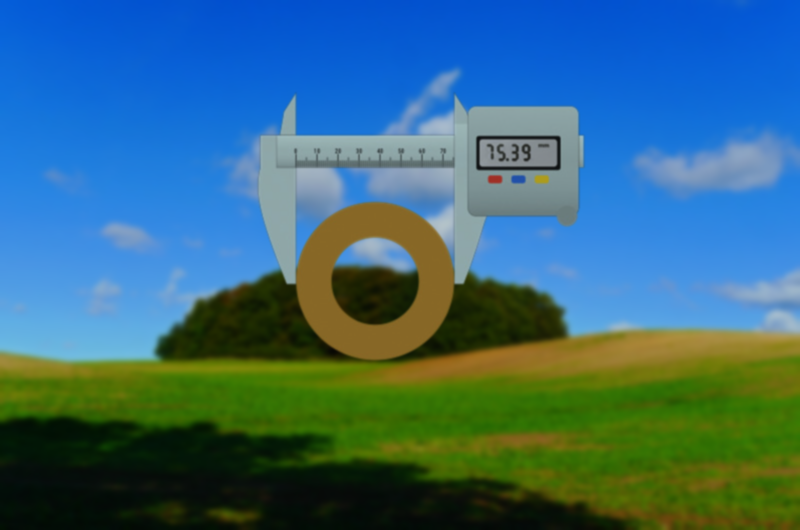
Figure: 75.39 mm
